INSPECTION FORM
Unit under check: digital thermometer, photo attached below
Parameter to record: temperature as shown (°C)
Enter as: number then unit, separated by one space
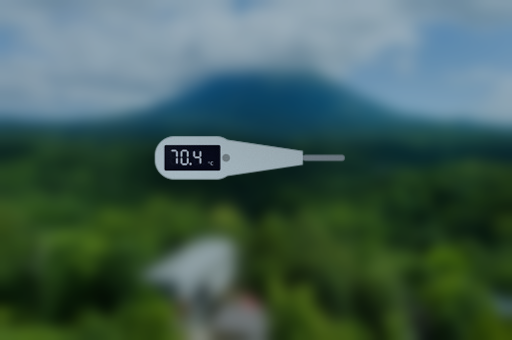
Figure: 70.4 °C
